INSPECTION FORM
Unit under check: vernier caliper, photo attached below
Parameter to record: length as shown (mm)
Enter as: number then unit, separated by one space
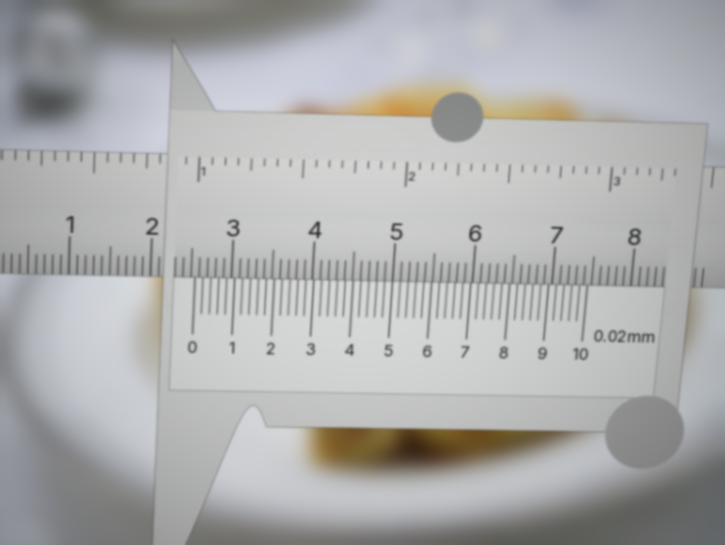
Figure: 25.5 mm
